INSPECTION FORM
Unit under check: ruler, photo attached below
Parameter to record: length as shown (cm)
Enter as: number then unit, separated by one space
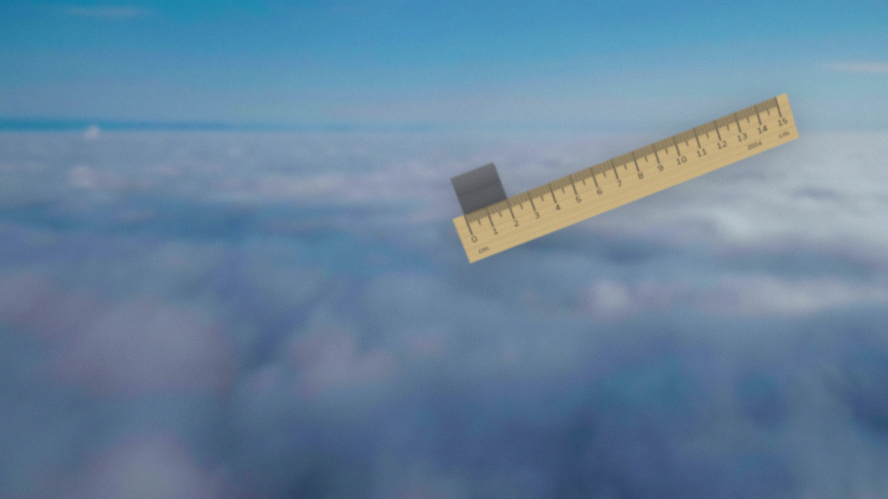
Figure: 2 cm
